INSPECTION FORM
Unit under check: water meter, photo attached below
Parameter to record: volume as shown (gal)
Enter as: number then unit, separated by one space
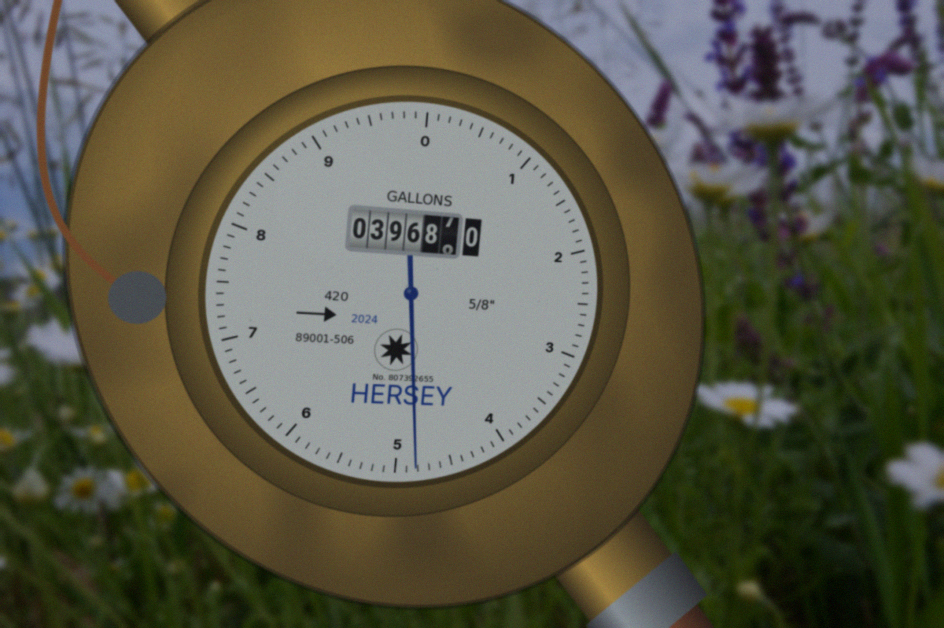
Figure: 396874.8 gal
